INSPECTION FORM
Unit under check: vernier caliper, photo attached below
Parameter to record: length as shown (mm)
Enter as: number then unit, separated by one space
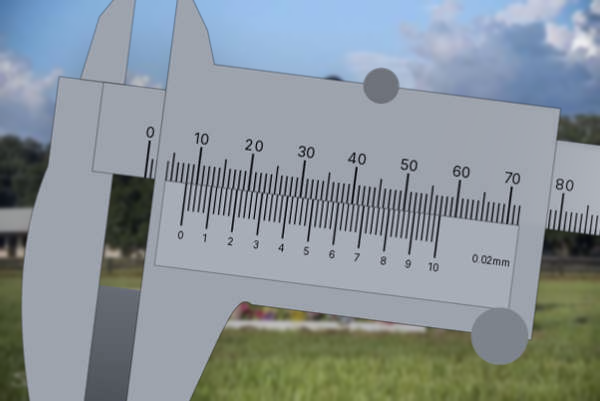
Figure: 8.0 mm
